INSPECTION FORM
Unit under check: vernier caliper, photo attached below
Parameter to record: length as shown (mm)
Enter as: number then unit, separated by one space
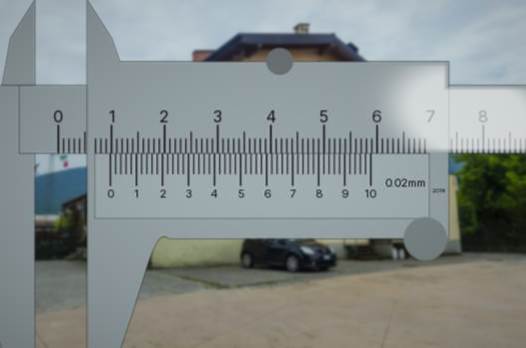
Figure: 9.8 mm
